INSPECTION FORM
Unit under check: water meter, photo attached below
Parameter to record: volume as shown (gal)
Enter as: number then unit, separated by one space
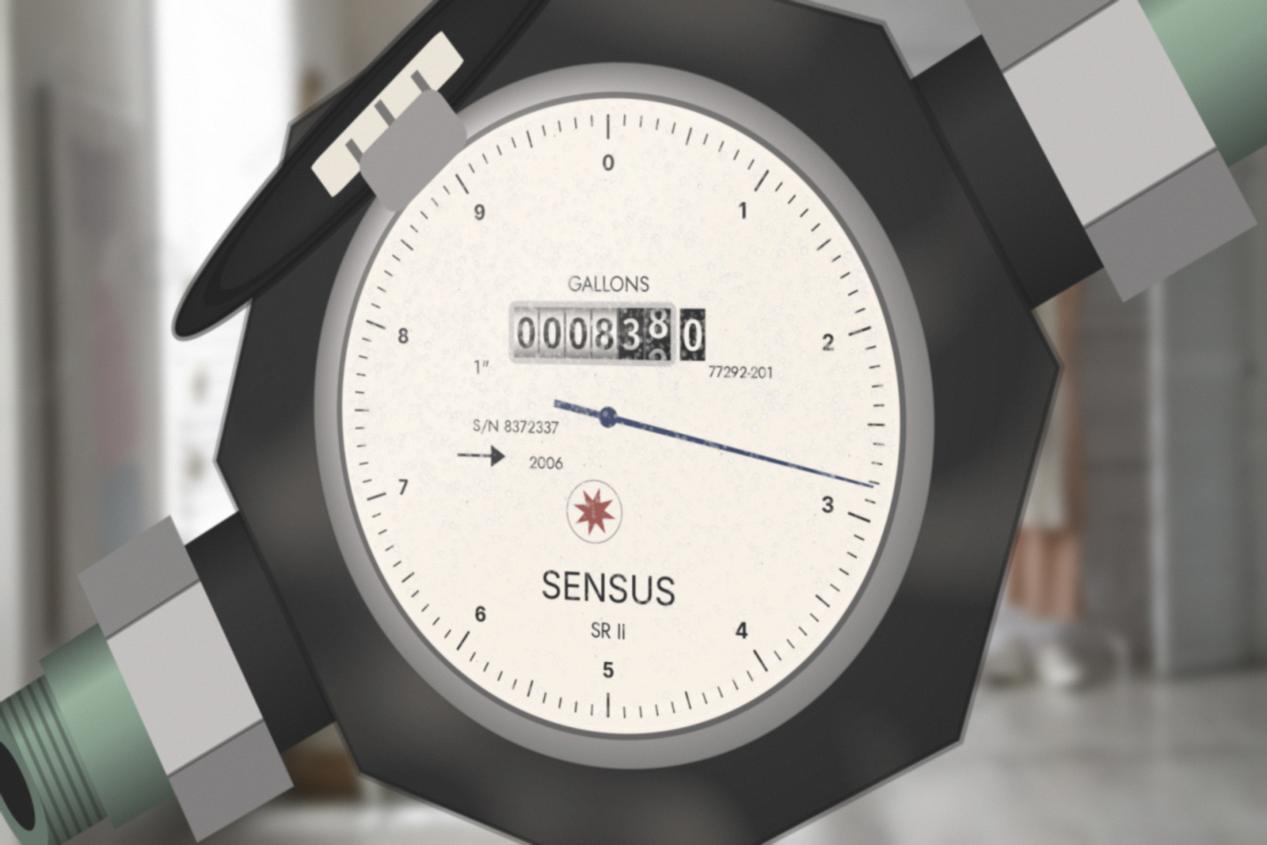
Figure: 8382.8 gal
